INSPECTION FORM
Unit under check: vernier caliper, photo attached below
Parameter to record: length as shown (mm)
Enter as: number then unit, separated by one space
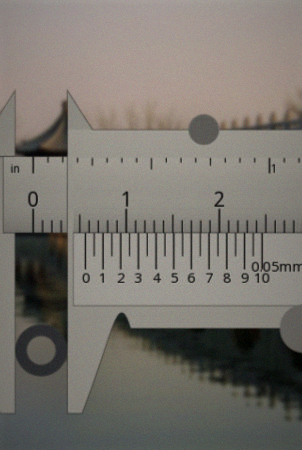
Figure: 5.6 mm
